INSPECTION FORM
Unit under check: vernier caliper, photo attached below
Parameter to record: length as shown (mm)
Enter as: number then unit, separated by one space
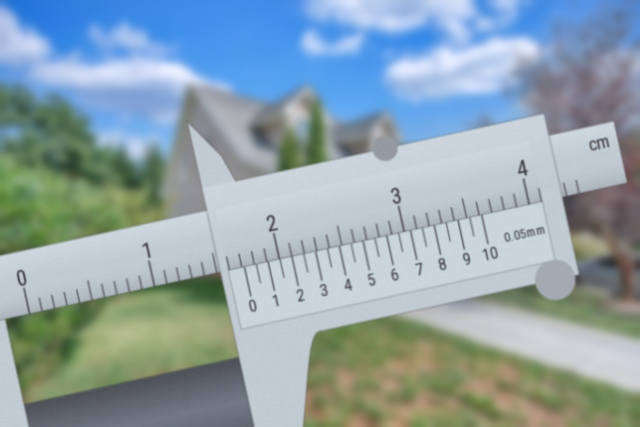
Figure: 17.2 mm
